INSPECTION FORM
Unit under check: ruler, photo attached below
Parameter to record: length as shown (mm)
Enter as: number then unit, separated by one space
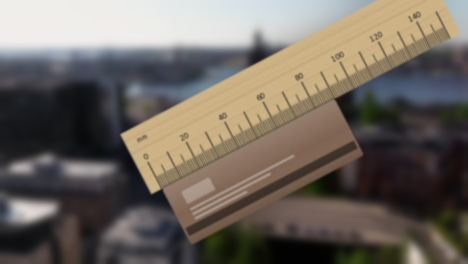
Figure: 90 mm
